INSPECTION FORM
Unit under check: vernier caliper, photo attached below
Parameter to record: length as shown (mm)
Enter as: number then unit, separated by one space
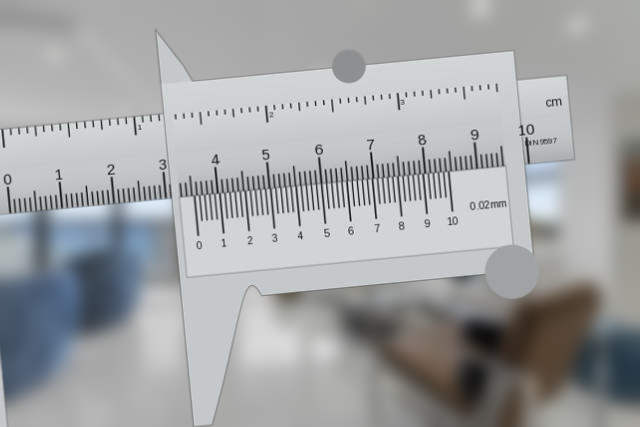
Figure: 35.5 mm
